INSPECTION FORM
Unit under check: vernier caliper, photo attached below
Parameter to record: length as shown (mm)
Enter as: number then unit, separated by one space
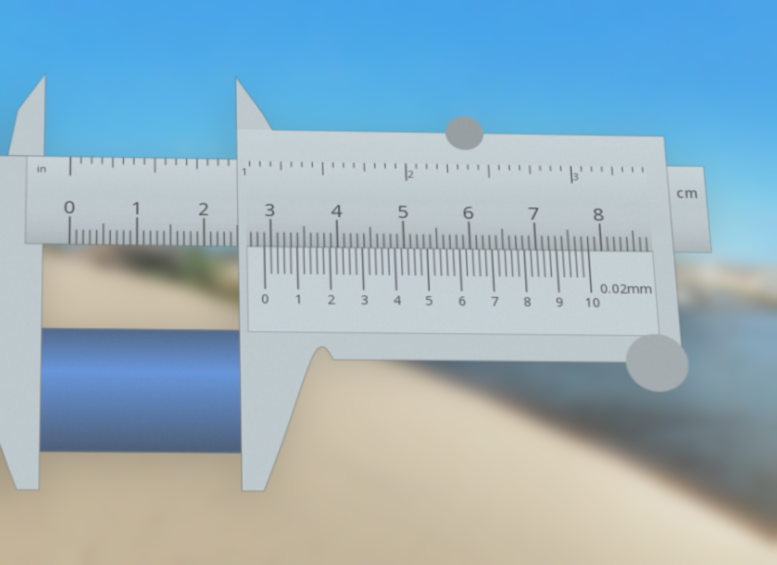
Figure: 29.0 mm
